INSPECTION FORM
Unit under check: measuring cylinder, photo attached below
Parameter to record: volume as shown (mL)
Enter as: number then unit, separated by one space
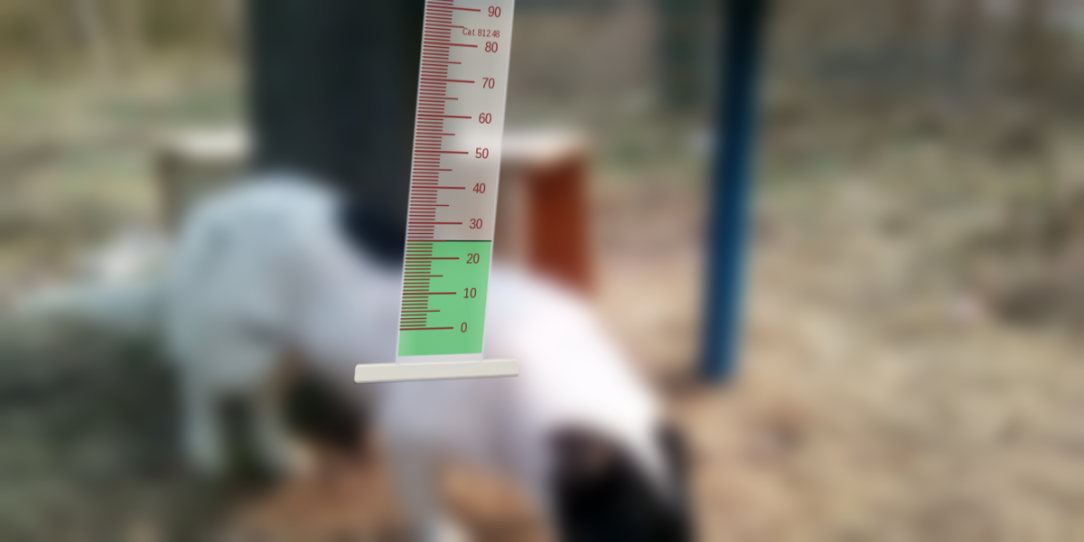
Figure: 25 mL
